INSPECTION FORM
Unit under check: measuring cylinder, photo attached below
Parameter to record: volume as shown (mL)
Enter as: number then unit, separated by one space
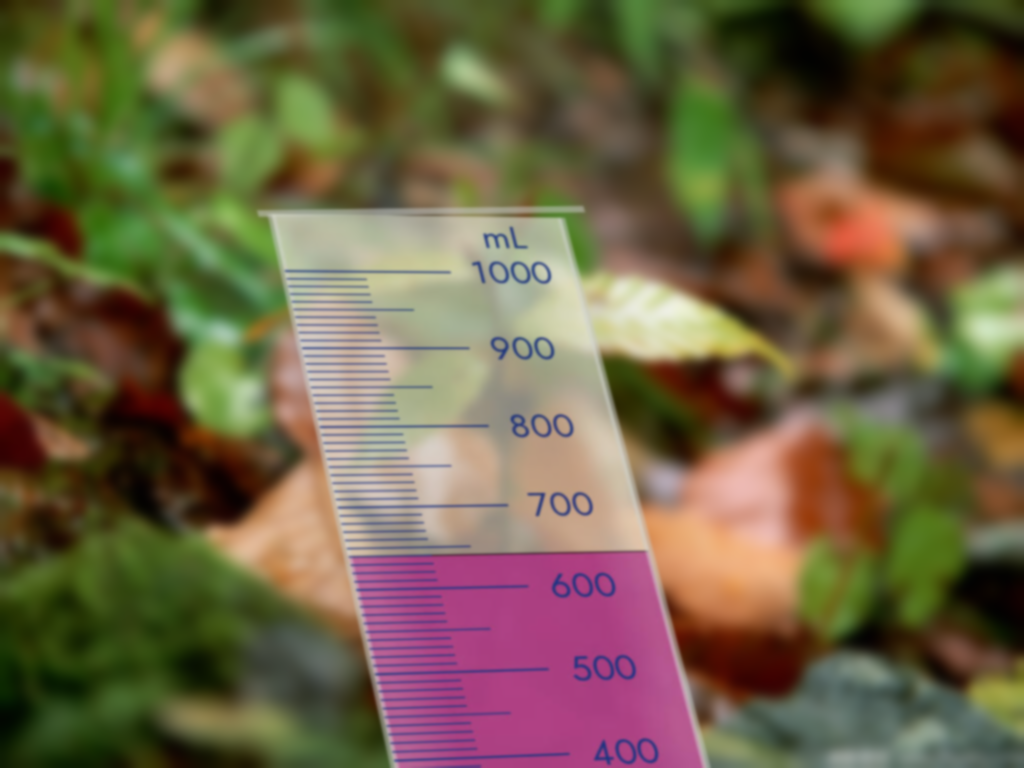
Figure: 640 mL
